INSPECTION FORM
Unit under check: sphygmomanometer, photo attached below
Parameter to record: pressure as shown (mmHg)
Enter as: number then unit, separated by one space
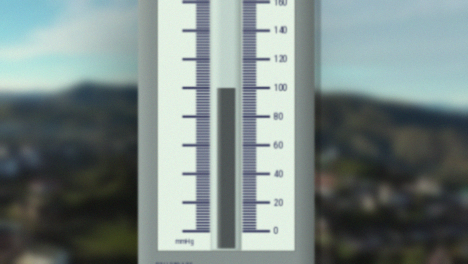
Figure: 100 mmHg
